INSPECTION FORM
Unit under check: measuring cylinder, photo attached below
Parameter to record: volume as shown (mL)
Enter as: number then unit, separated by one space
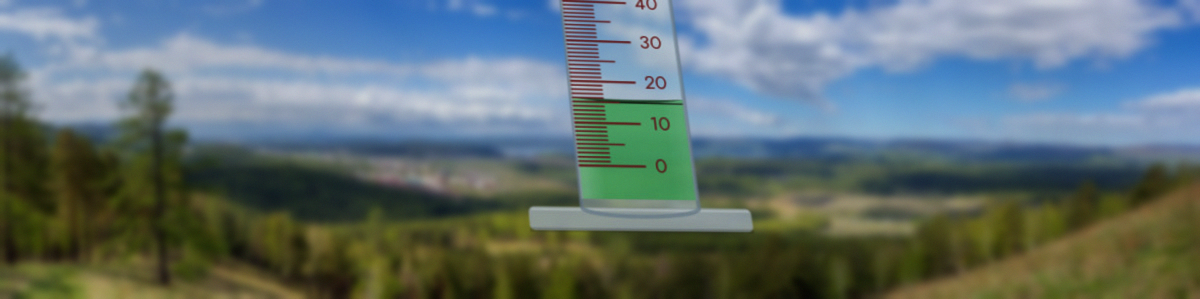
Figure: 15 mL
